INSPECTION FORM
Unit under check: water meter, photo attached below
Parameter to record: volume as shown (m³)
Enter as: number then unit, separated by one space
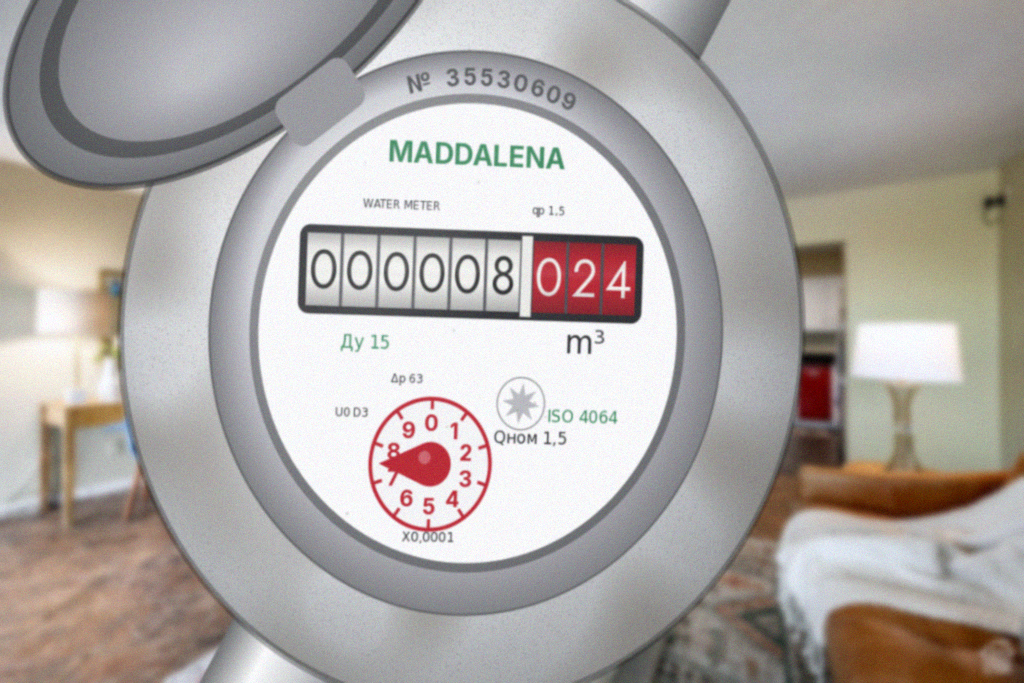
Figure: 8.0247 m³
